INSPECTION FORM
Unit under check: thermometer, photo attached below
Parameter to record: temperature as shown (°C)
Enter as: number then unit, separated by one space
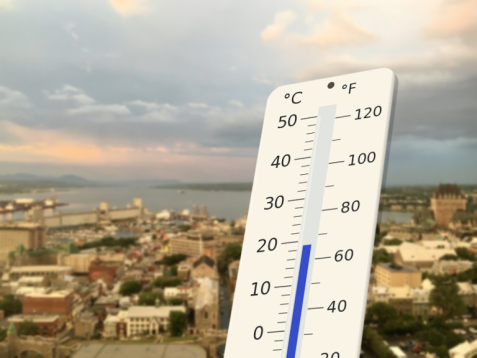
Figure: 19 °C
